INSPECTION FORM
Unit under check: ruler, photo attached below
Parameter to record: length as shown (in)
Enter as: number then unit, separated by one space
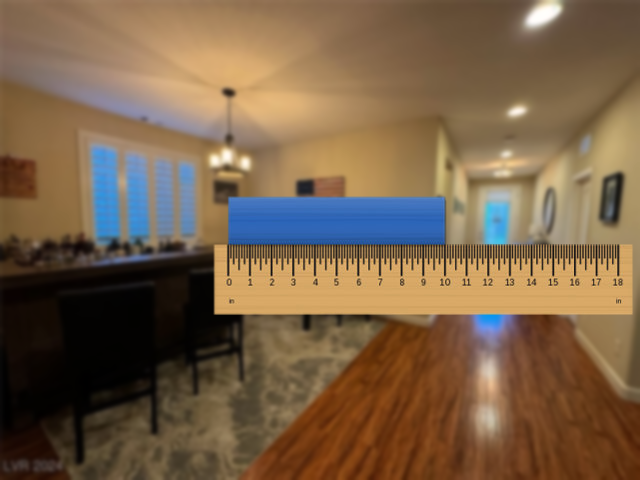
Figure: 10 in
